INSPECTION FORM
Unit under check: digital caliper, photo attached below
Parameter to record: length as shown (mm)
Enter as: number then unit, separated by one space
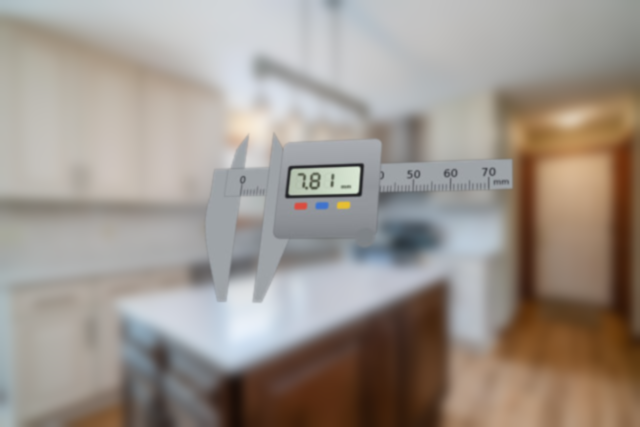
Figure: 7.81 mm
